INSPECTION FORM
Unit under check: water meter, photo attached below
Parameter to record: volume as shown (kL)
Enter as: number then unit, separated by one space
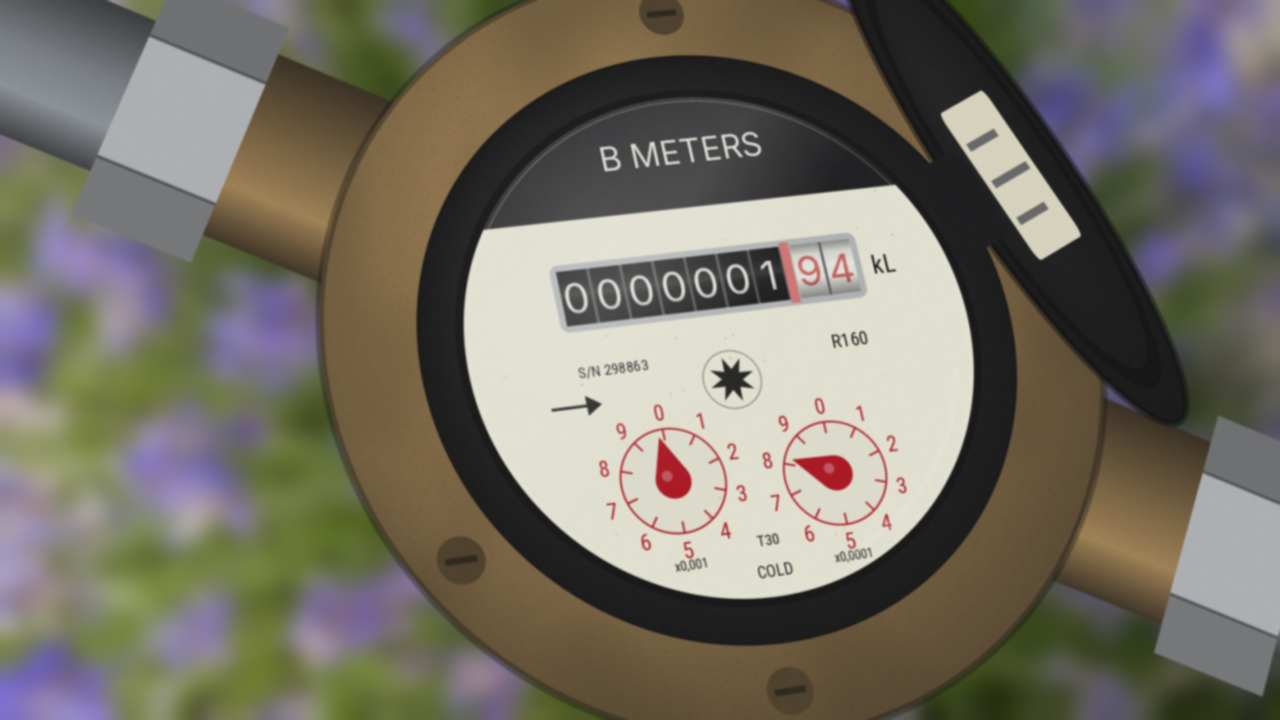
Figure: 1.9398 kL
